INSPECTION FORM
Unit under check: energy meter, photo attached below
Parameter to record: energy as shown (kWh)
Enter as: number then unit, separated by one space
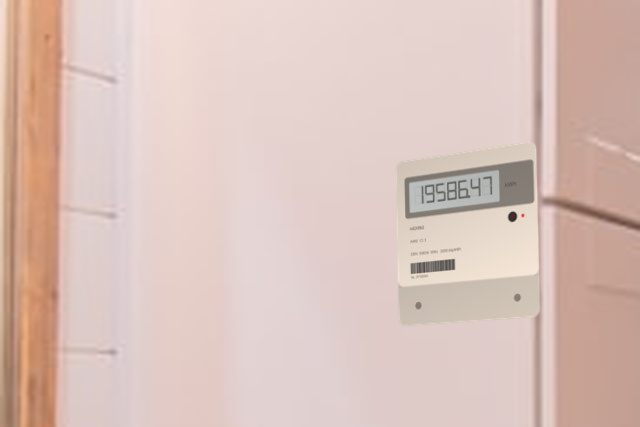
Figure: 19586.47 kWh
